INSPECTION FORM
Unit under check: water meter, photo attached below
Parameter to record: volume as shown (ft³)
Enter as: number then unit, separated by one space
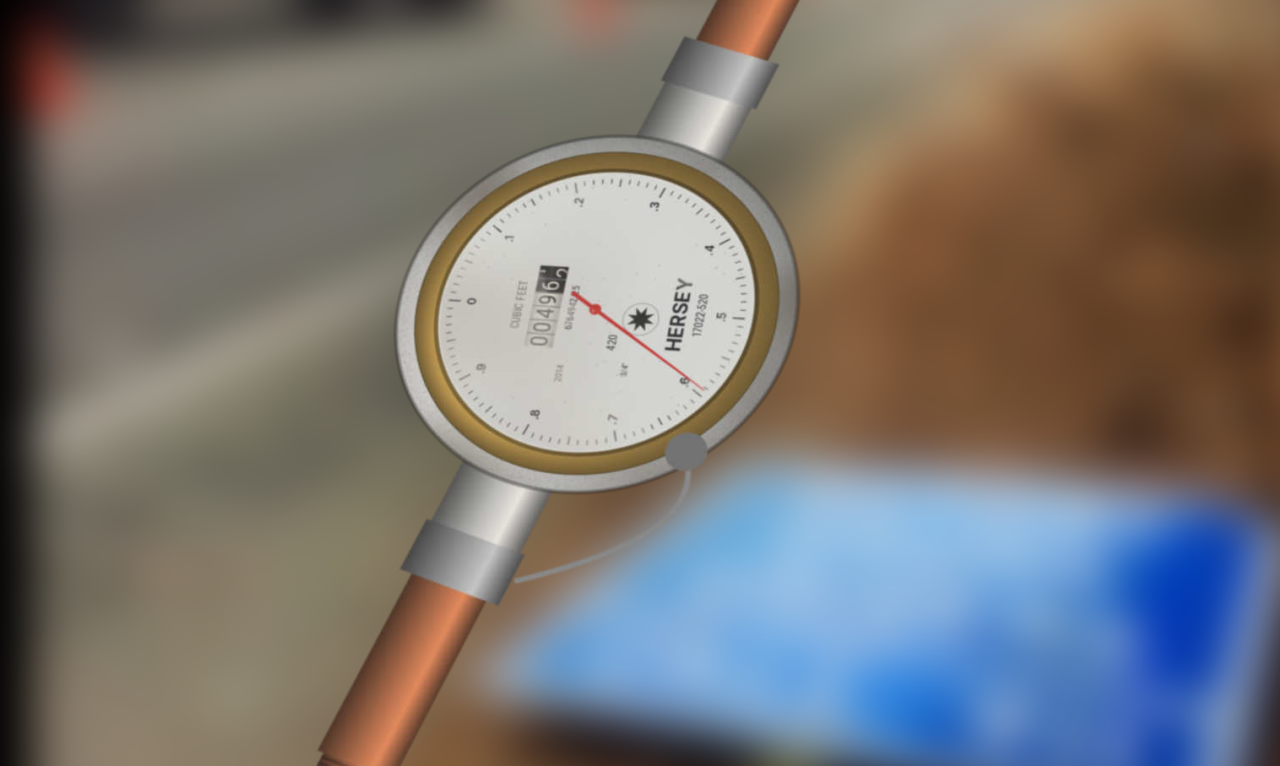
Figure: 4961.59 ft³
